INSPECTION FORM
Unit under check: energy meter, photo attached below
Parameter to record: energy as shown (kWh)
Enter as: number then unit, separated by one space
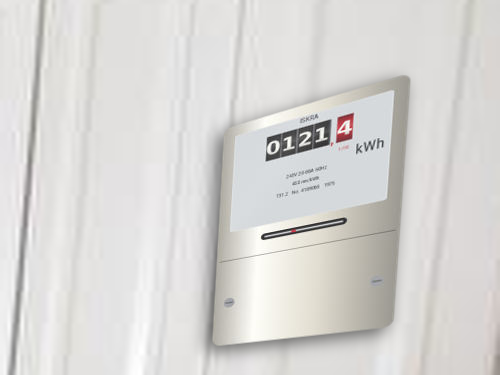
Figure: 121.4 kWh
